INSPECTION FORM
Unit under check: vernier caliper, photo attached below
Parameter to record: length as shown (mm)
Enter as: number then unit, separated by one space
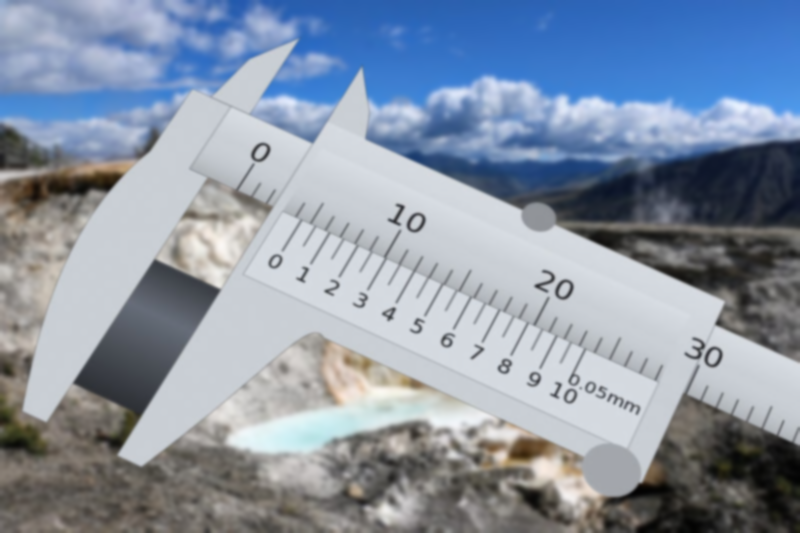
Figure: 4.4 mm
